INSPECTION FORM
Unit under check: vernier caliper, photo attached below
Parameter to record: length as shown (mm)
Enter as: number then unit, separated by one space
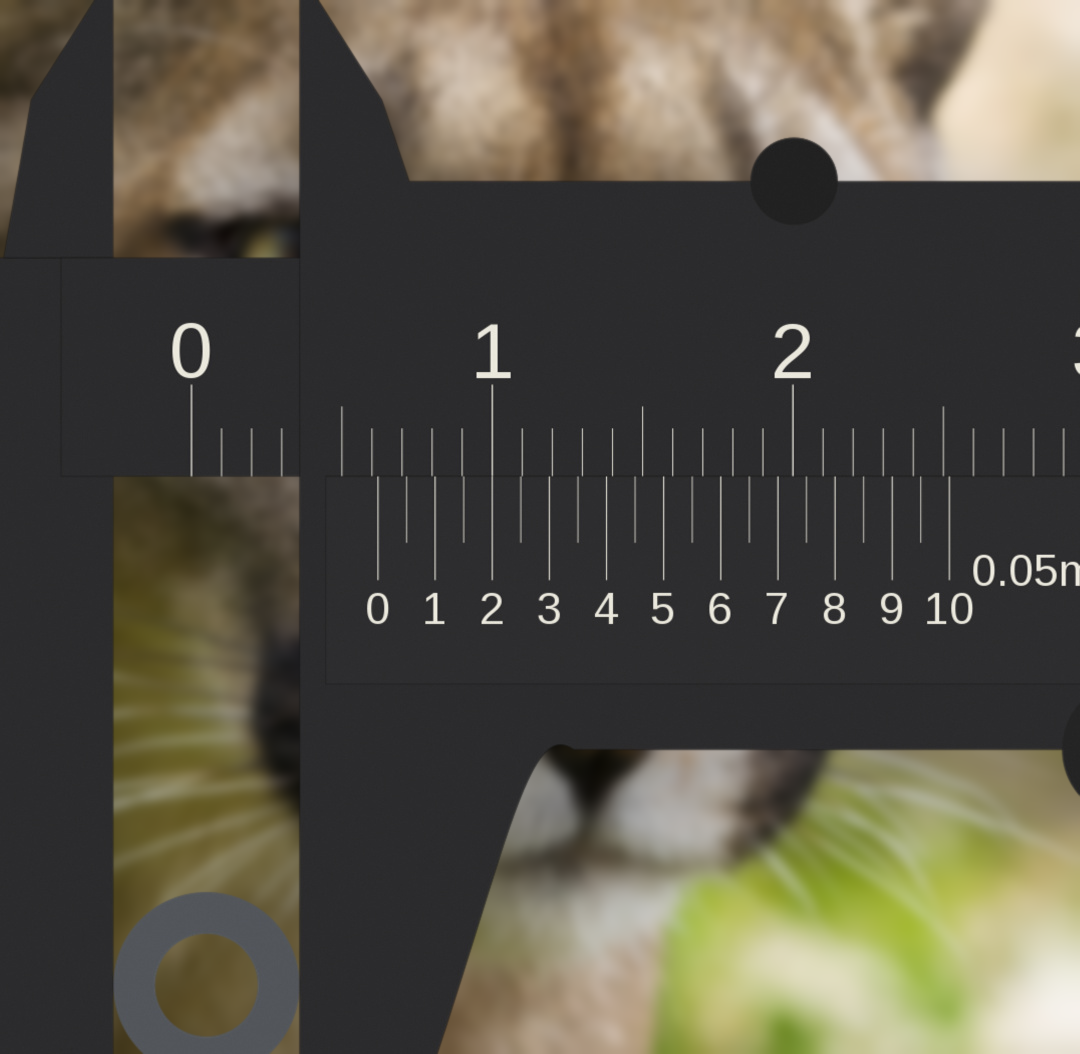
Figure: 6.20 mm
